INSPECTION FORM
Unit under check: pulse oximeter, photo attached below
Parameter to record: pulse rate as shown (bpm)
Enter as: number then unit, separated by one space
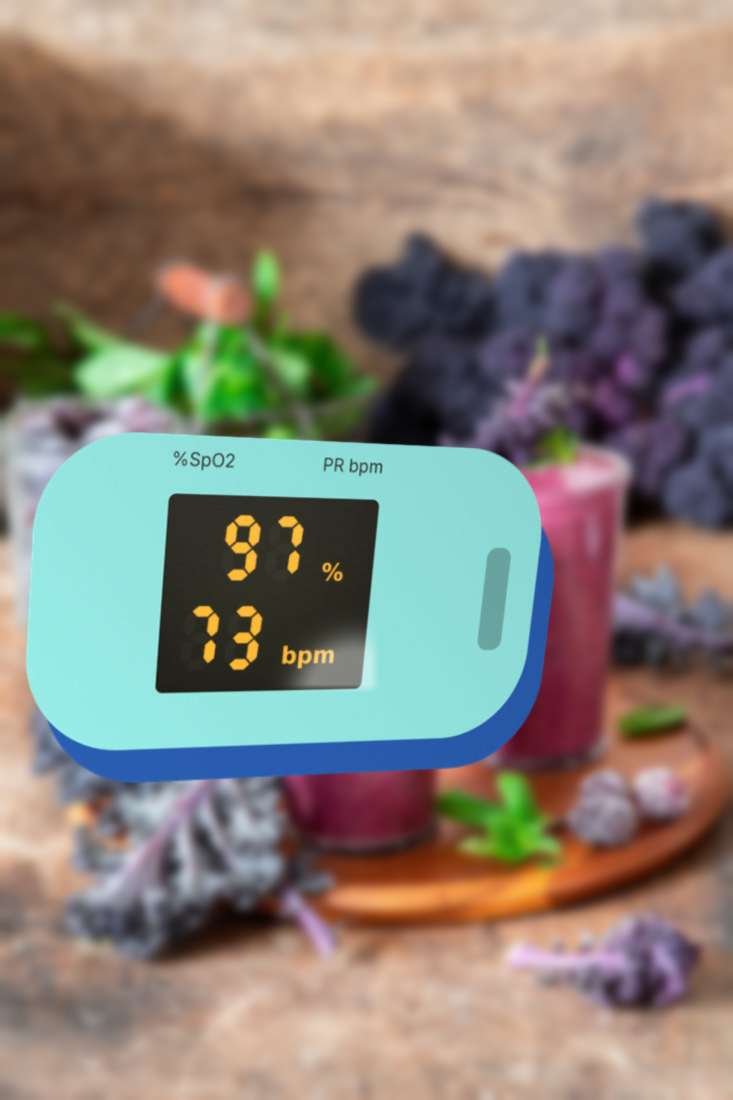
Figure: 73 bpm
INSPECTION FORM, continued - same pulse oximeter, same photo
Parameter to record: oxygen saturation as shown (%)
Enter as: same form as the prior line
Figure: 97 %
